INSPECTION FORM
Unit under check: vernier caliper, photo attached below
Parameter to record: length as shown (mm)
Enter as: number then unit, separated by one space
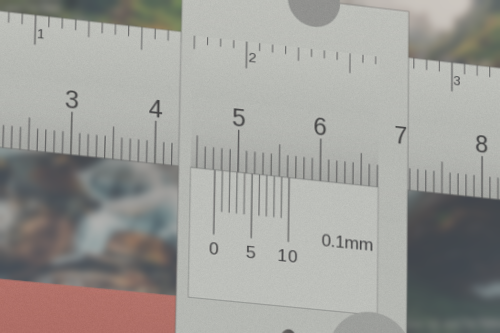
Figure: 47.2 mm
